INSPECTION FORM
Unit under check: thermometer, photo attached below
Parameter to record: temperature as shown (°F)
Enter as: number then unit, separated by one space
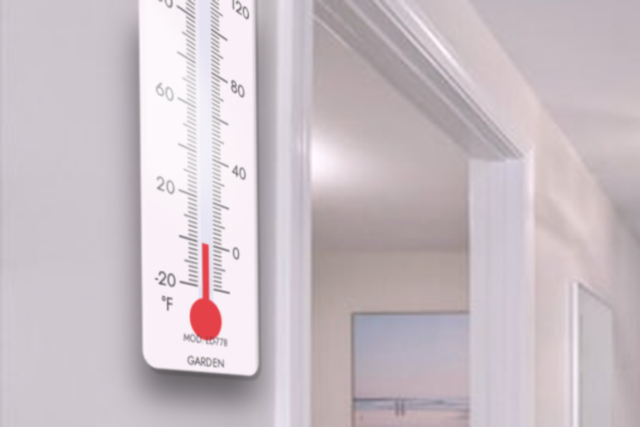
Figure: 0 °F
